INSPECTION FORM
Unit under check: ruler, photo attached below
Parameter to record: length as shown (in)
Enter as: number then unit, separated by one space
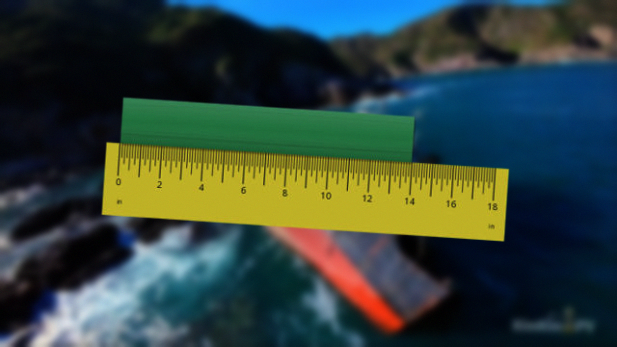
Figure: 14 in
